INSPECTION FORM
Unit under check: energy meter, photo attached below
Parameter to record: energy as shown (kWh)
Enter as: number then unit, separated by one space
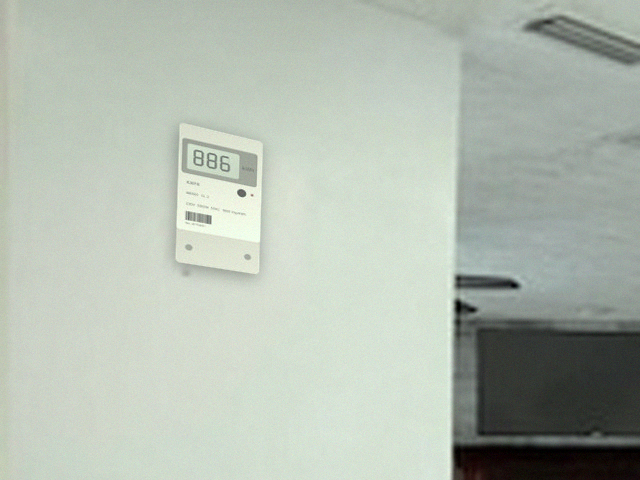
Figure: 886 kWh
